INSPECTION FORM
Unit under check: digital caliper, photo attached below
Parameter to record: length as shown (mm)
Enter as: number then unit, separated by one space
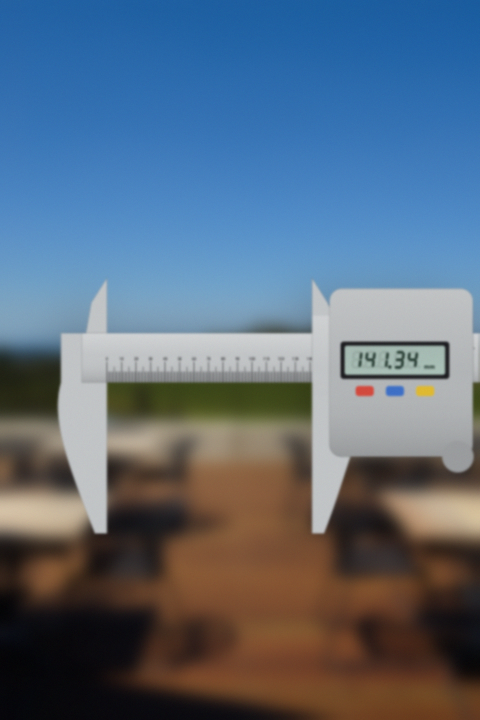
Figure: 141.34 mm
